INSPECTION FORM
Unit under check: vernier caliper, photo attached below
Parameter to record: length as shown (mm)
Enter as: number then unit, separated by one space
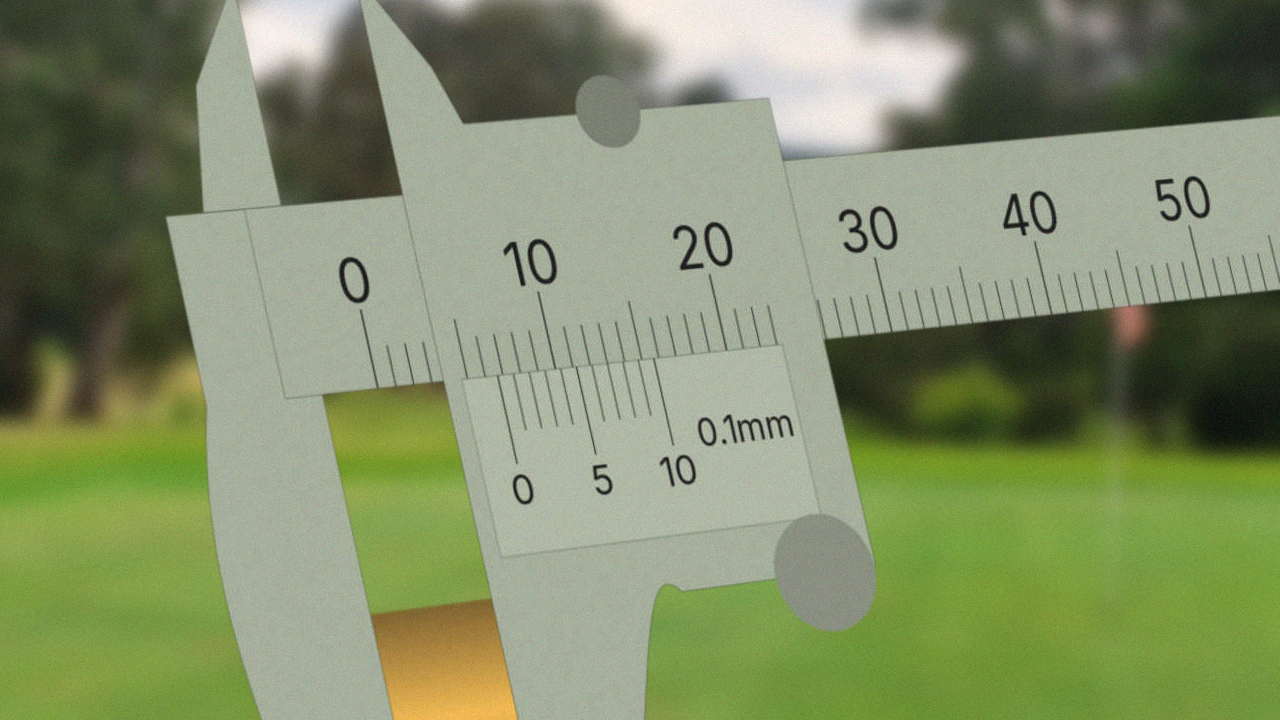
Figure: 6.7 mm
